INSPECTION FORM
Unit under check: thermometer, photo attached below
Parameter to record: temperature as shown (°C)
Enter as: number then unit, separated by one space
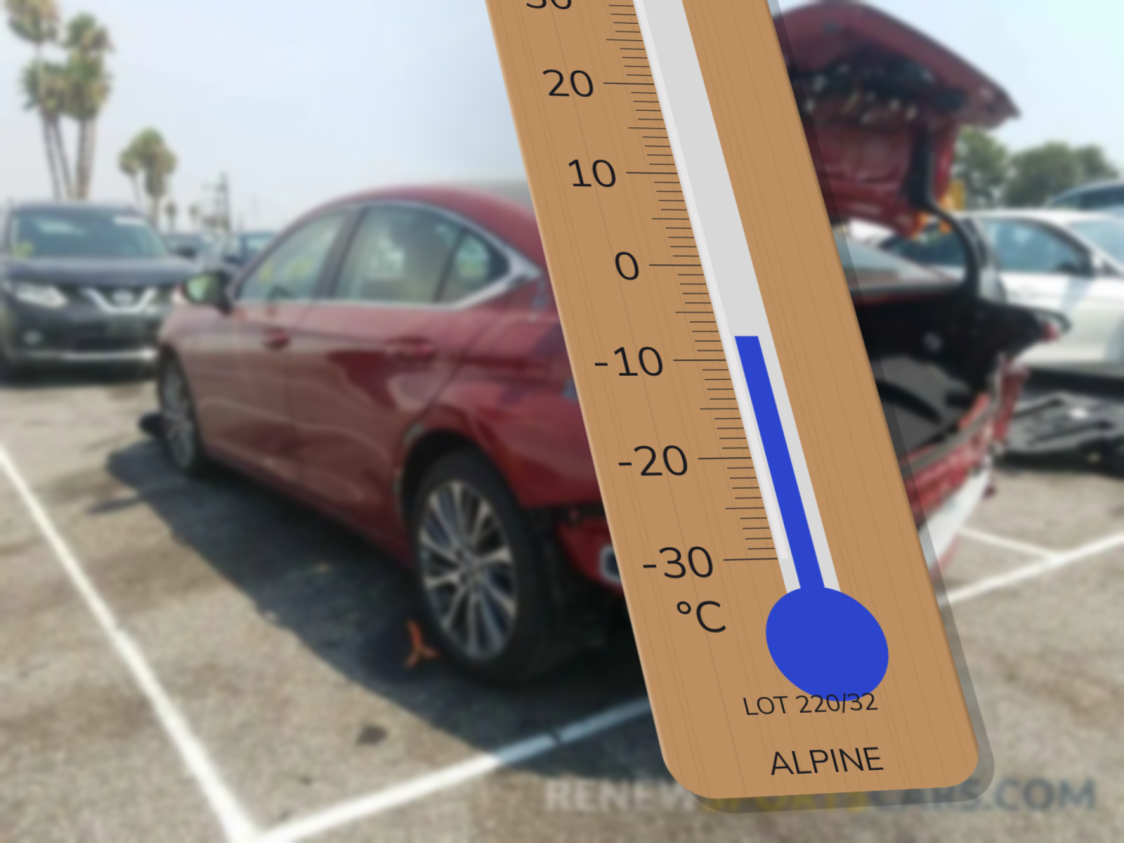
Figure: -7.5 °C
